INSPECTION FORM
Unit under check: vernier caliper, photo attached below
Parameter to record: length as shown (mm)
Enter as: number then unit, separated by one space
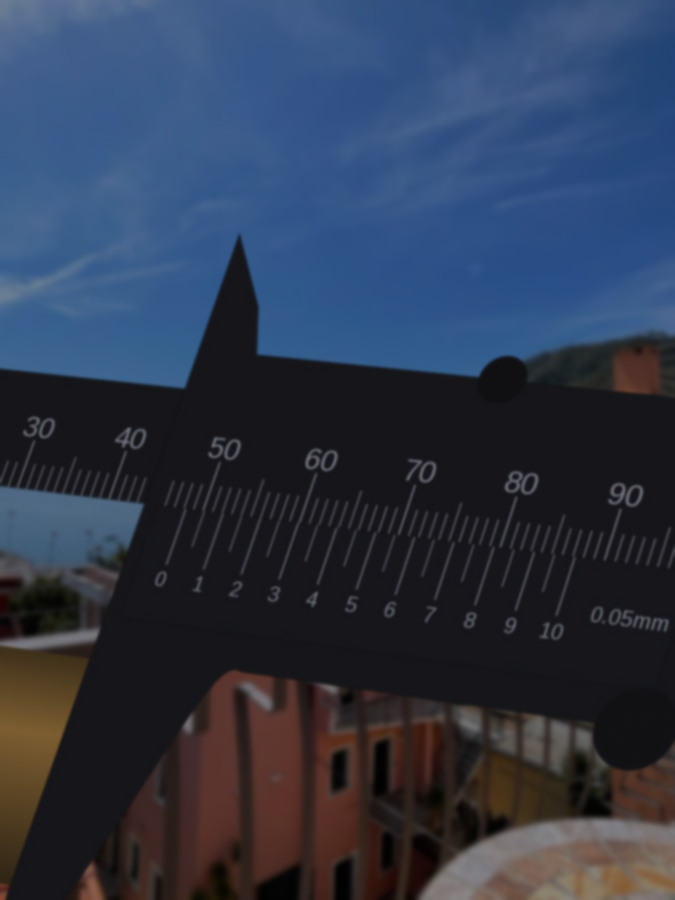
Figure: 48.2 mm
